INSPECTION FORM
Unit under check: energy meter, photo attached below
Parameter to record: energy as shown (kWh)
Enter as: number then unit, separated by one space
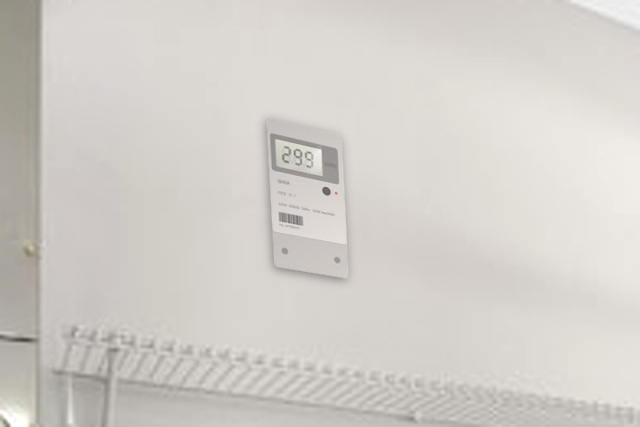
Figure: 299 kWh
